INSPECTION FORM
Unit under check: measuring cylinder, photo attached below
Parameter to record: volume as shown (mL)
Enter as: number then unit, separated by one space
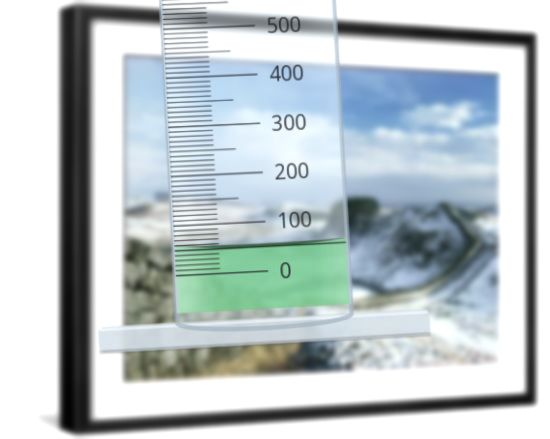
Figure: 50 mL
